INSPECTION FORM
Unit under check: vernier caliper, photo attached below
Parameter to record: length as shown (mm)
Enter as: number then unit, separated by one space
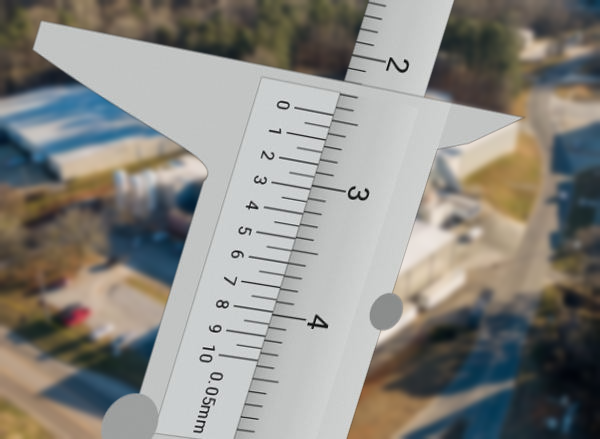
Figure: 24.6 mm
